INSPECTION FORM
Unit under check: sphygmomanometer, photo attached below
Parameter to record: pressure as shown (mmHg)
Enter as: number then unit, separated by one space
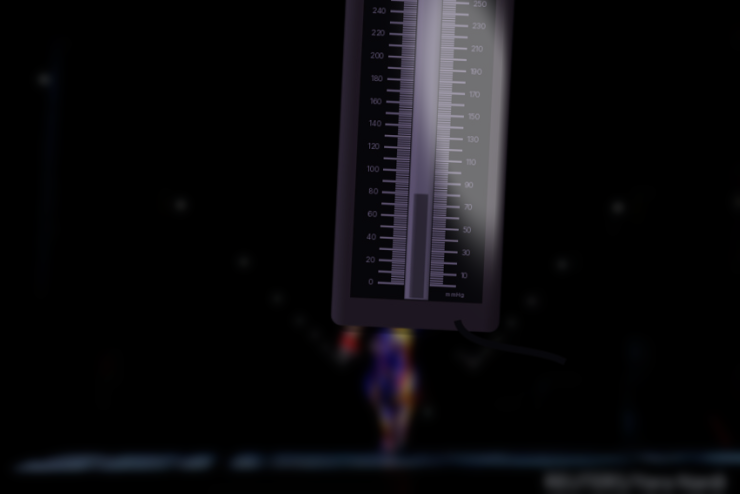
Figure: 80 mmHg
